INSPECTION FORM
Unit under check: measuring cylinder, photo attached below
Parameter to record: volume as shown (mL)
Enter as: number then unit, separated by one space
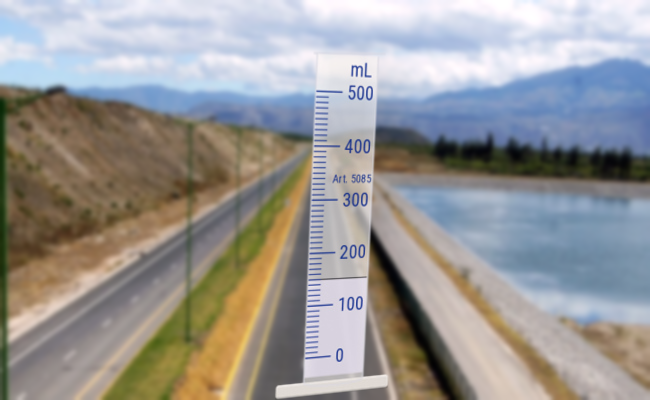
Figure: 150 mL
